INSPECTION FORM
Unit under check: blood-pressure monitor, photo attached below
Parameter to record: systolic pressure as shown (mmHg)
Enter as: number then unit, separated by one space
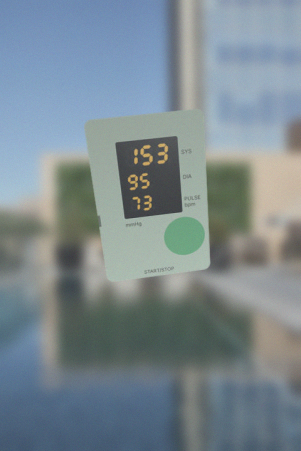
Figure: 153 mmHg
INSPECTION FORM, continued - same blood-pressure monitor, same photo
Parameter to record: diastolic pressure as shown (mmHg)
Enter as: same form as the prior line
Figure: 95 mmHg
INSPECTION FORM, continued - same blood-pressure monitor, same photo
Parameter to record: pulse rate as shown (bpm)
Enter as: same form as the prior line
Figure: 73 bpm
